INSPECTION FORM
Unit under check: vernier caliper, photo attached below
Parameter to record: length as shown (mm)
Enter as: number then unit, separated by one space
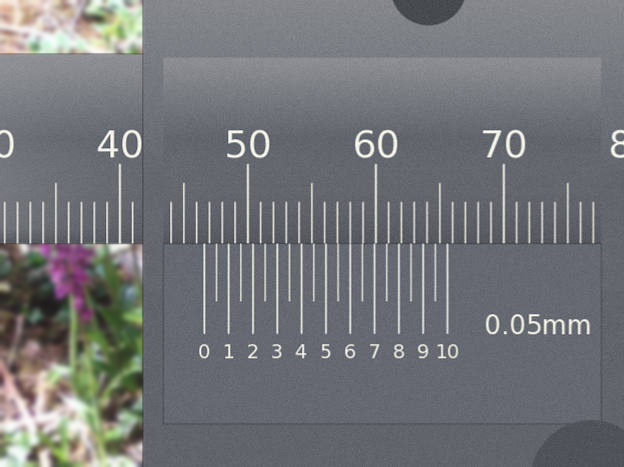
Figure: 46.6 mm
